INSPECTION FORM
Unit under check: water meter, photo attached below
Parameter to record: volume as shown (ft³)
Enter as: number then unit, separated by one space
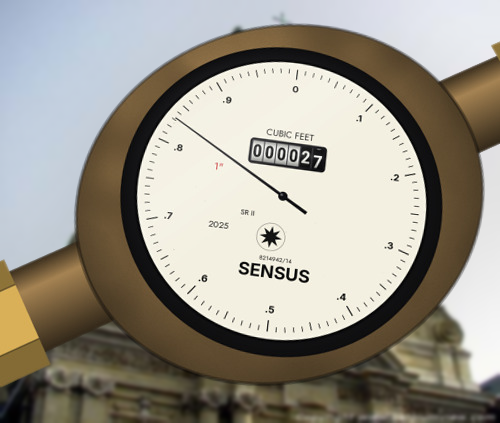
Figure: 26.83 ft³
